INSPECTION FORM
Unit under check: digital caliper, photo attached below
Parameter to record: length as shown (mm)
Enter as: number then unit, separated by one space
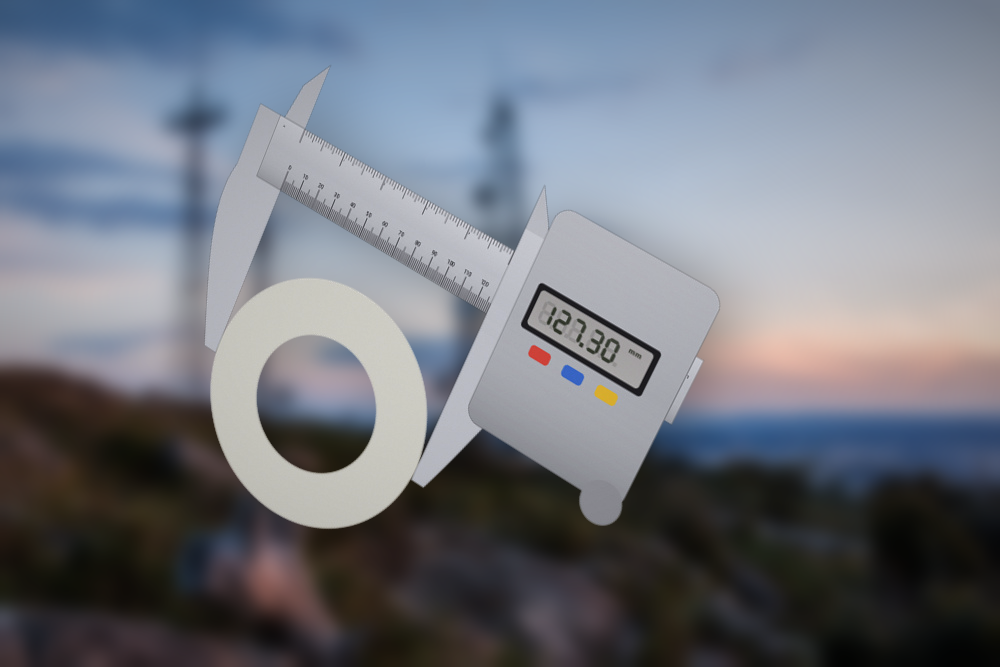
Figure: 127.30 mm
